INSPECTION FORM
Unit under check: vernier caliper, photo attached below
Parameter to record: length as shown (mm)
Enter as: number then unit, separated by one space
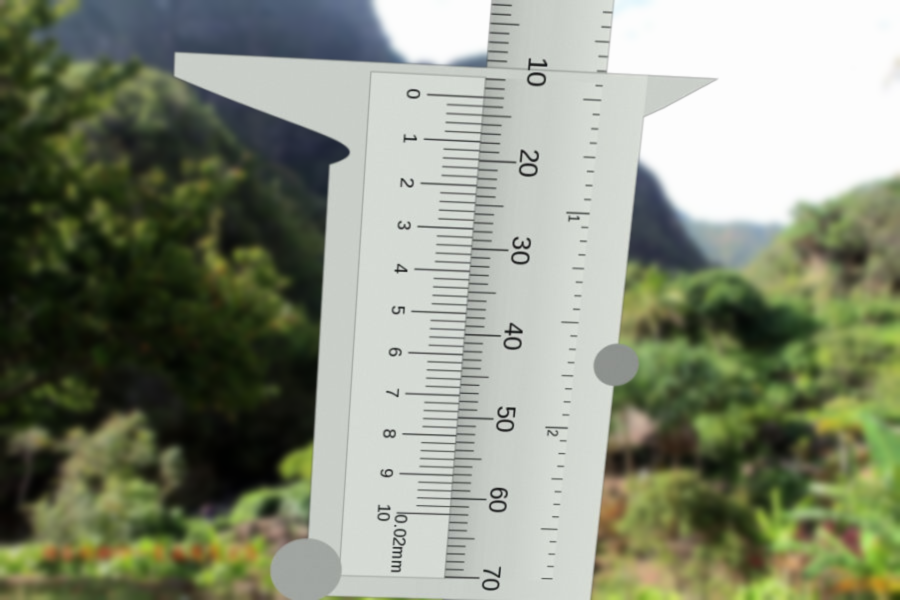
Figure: 13.0 mm
